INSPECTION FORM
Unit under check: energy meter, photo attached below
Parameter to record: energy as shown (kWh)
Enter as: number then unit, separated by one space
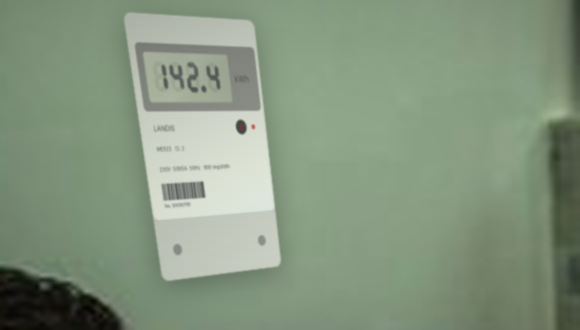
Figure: 142.4 kWh
